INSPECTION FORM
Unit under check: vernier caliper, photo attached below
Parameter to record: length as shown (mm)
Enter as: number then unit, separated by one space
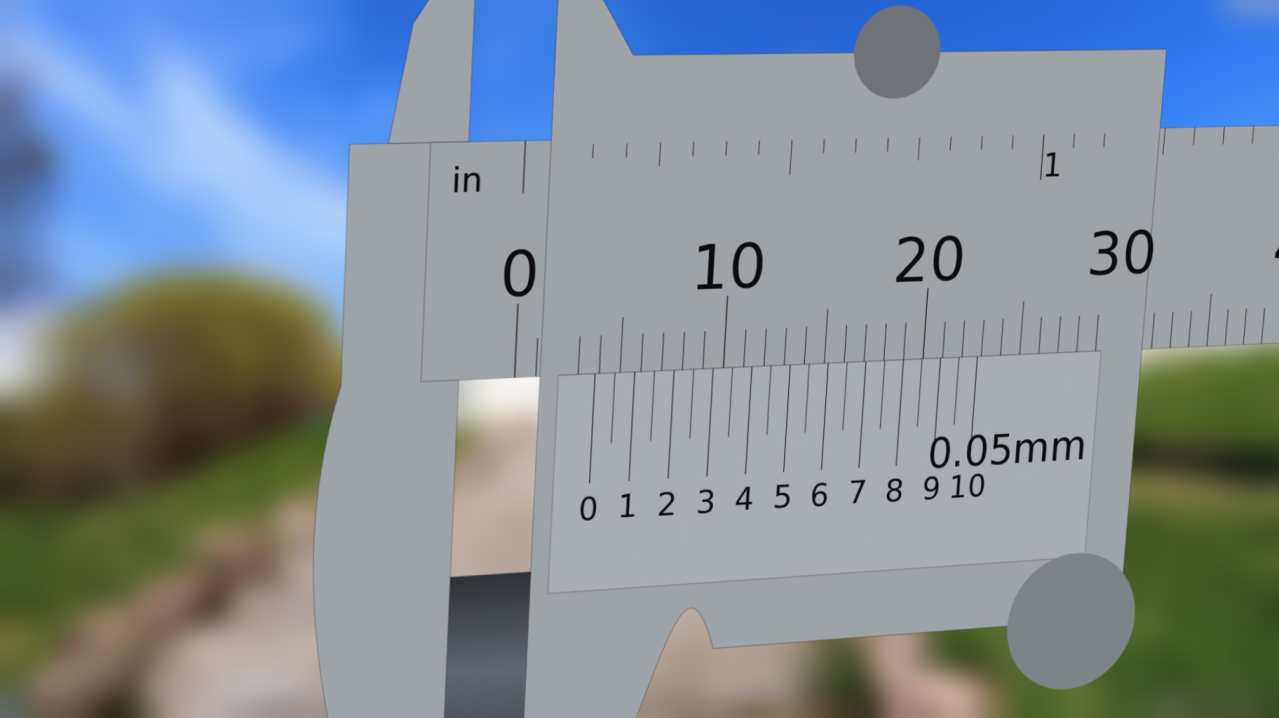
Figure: 3.8 mm
